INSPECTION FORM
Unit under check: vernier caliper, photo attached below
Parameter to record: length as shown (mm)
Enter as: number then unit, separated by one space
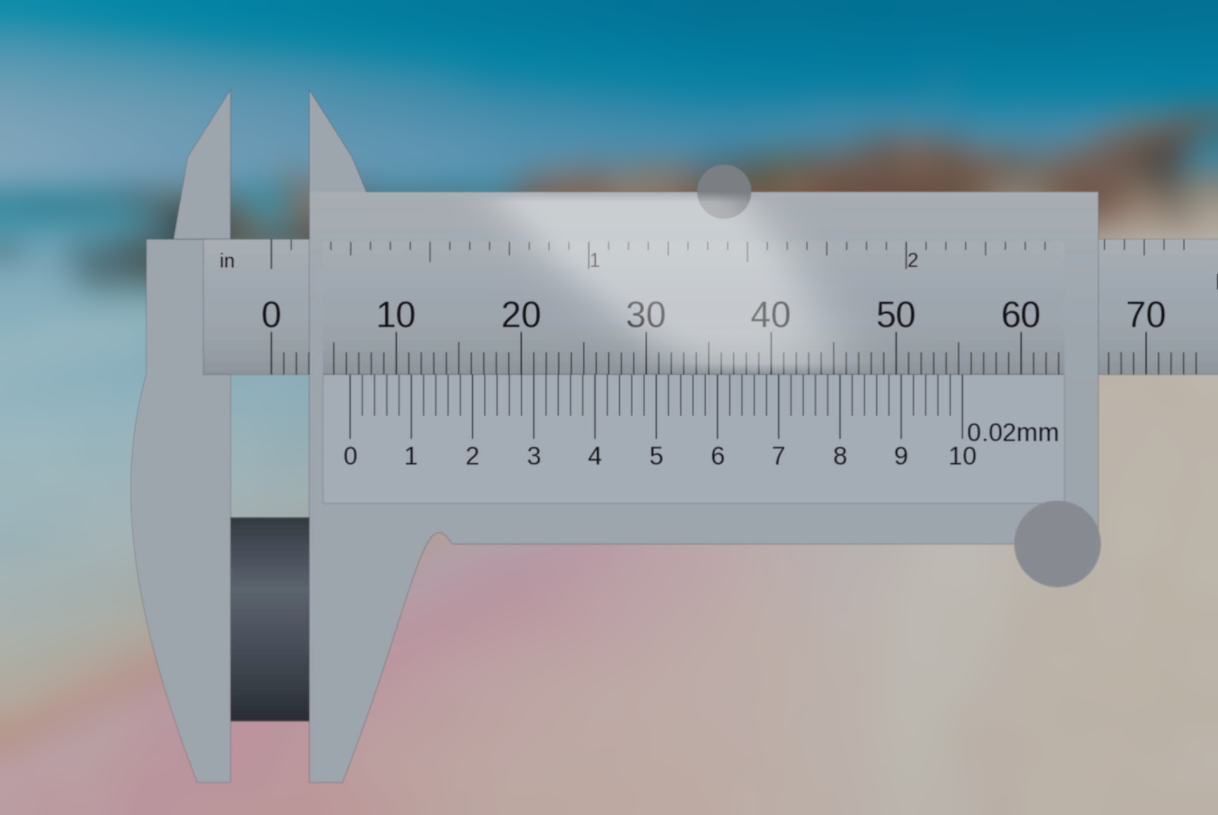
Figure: 6.3 mm
